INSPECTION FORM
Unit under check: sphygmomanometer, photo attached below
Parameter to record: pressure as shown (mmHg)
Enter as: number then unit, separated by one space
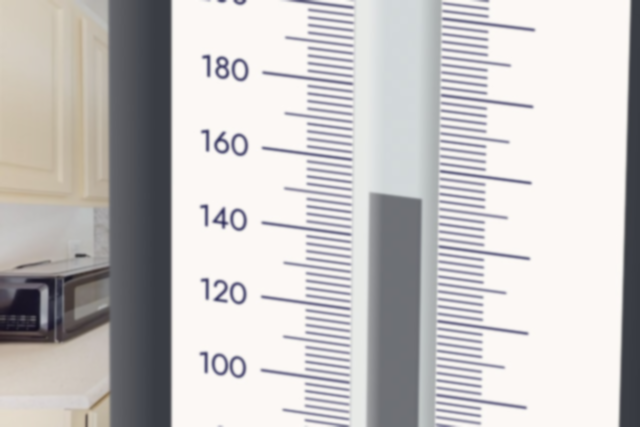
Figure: 152 mmHg
